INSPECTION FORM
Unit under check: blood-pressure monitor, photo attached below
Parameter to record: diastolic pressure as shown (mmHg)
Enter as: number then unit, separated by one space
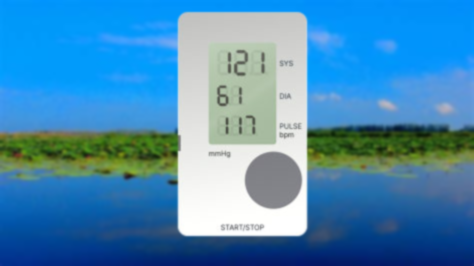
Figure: 61 mmHg
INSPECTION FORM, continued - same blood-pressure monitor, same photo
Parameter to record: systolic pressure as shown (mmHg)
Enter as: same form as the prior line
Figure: 121 mmHg
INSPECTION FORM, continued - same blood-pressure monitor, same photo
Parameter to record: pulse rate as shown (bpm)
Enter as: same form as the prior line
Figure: 117 bpm
